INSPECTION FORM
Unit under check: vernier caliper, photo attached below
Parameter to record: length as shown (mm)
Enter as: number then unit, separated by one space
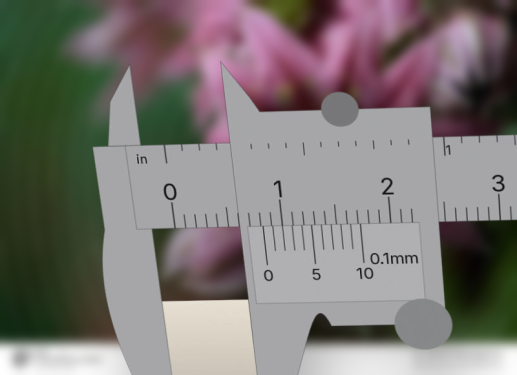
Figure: 8.2 mm
